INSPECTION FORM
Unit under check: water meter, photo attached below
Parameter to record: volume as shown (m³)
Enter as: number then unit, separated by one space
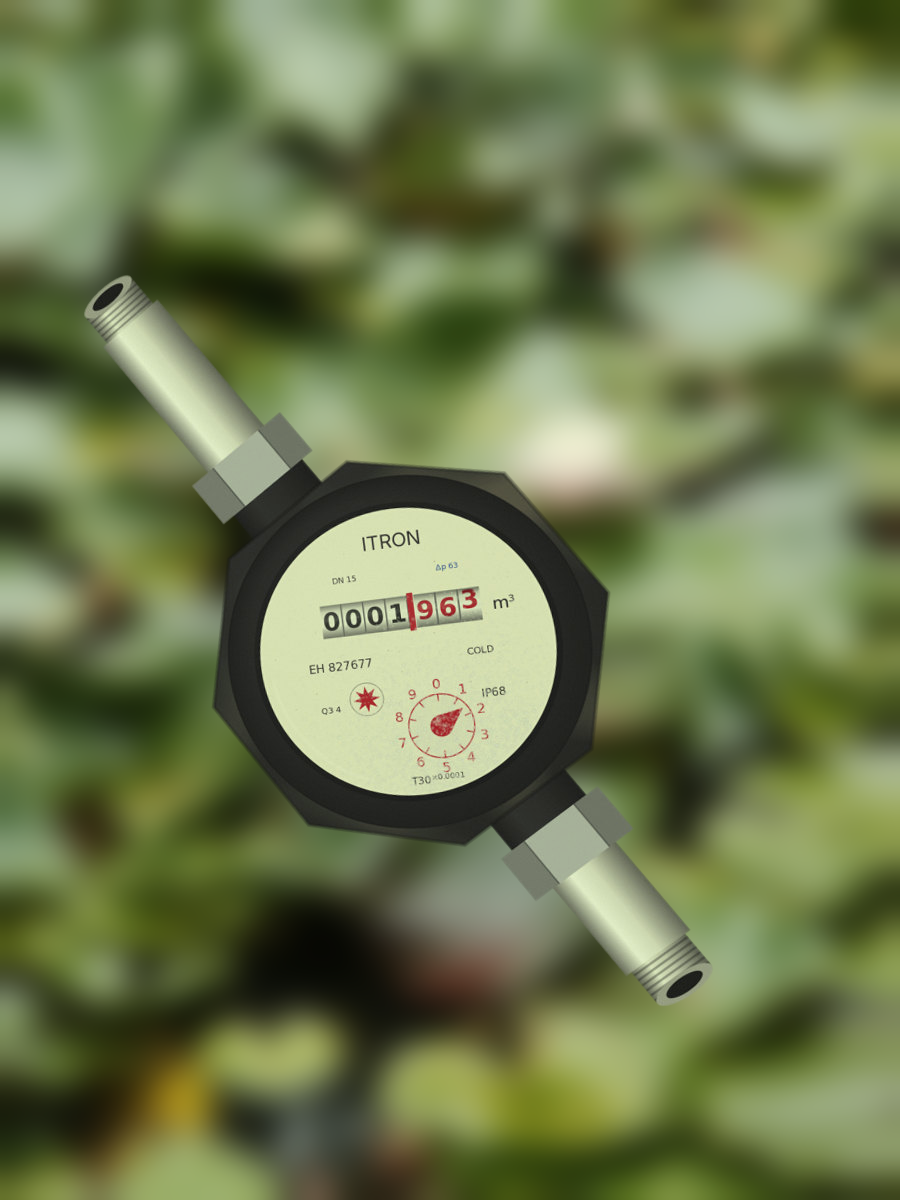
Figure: 1.9631 m³
